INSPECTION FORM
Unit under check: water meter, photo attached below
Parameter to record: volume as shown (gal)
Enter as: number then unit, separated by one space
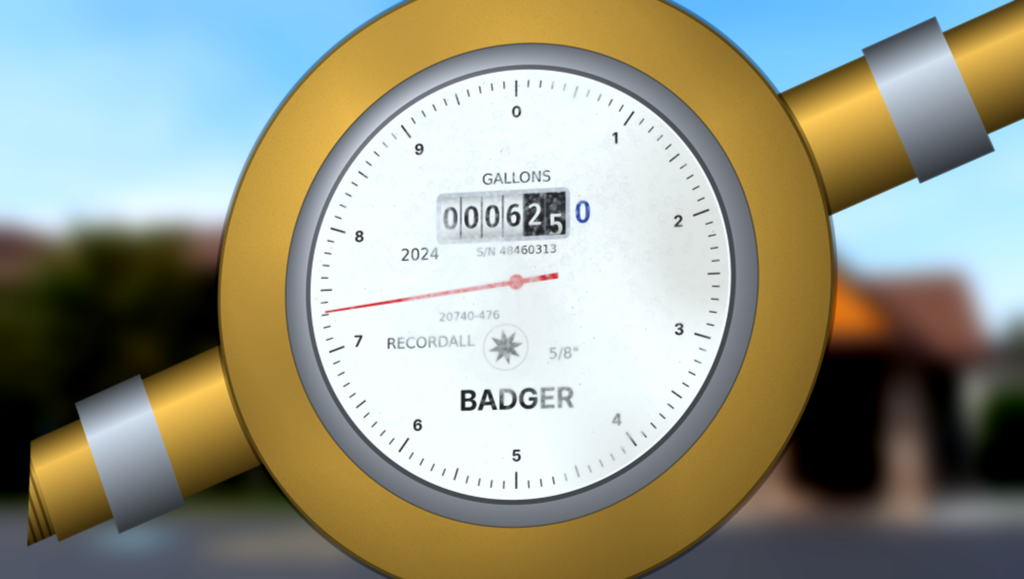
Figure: 6247.3 gal
